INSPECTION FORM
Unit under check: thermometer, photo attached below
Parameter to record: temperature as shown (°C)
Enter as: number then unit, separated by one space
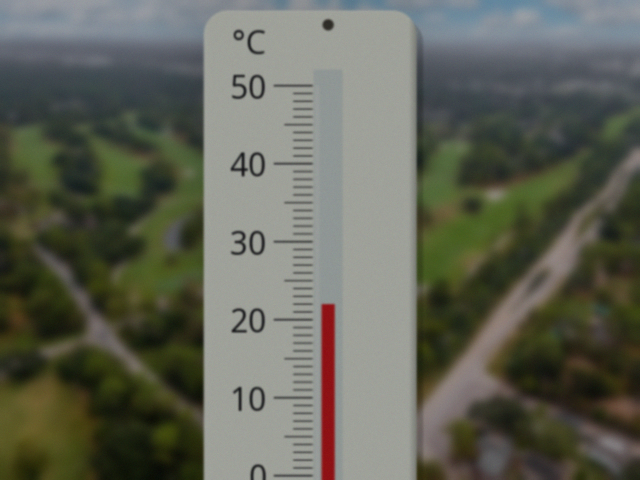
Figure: 22 °C
